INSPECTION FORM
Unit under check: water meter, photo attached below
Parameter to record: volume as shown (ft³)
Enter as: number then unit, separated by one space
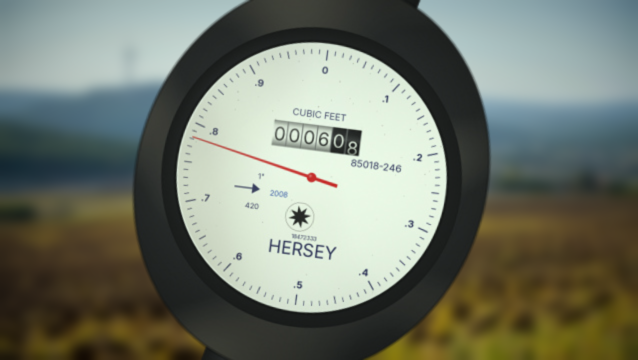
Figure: 607.78 ft³
